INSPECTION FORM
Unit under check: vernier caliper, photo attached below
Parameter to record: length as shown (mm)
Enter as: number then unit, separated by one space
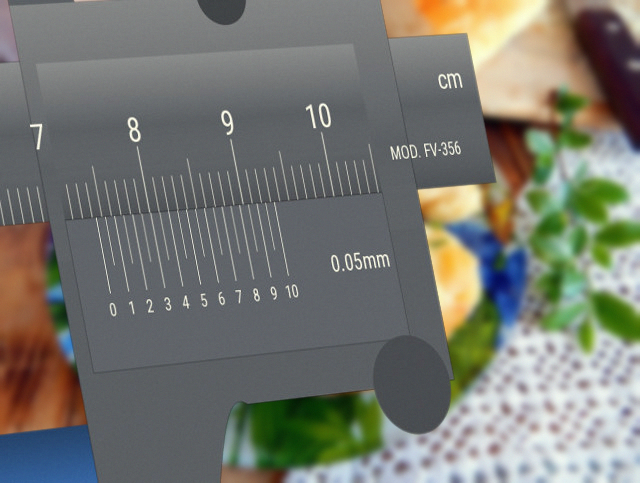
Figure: 74.4 mm
